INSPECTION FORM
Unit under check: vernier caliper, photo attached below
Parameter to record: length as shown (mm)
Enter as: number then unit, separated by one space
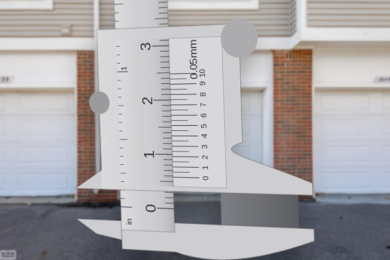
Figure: 5.8 mm
